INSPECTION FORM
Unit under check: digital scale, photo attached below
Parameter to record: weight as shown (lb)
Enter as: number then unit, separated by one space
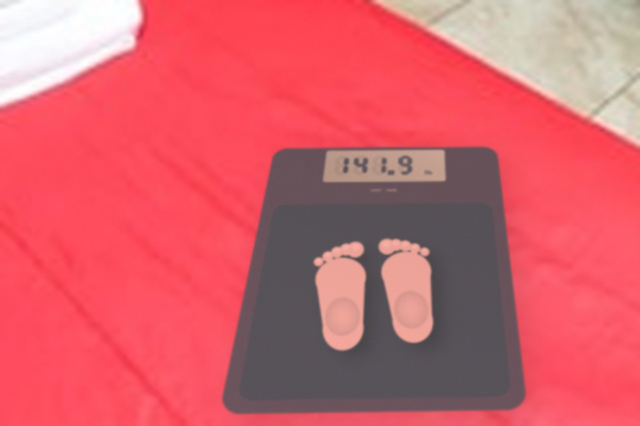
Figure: 141.9 lb
